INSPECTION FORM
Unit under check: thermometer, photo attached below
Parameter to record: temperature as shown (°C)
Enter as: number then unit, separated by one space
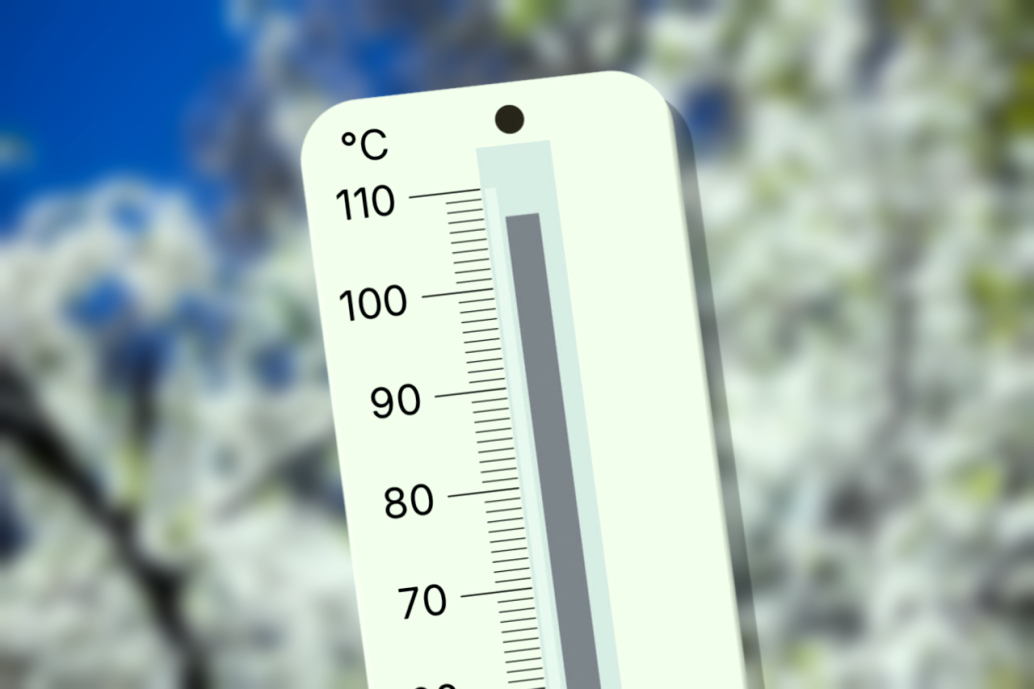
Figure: 107 °C
